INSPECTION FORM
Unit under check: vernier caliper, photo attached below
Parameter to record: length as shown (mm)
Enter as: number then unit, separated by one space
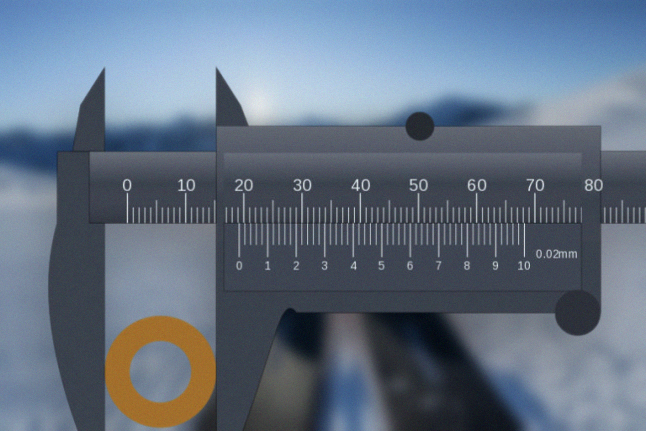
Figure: 19.2 mm
